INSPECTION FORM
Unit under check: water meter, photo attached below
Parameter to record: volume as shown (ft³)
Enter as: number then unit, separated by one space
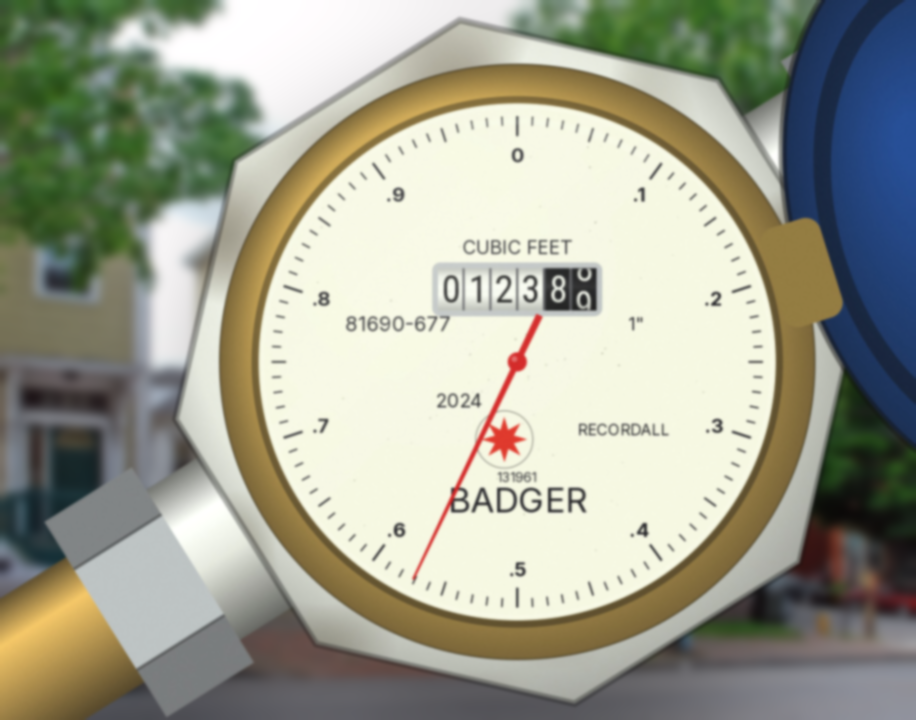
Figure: 12388.57 ft³
